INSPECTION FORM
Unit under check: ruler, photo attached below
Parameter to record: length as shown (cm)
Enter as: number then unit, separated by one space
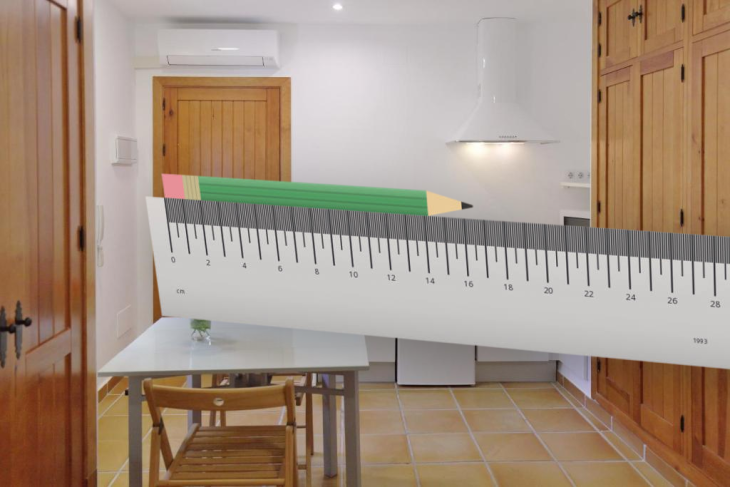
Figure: 16.5 cm
